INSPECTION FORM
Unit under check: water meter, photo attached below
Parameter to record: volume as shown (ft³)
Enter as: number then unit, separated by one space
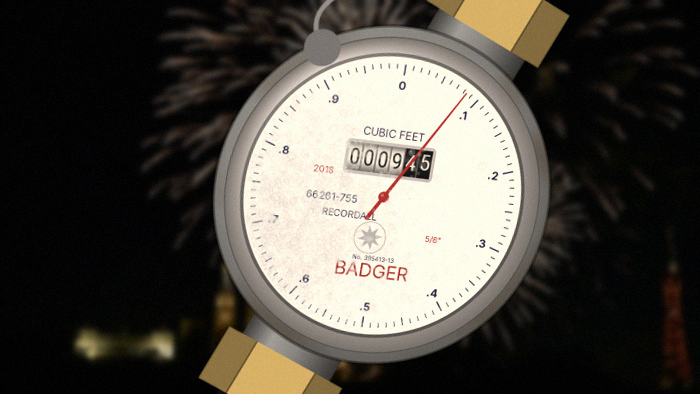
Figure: 945.08 ft³
